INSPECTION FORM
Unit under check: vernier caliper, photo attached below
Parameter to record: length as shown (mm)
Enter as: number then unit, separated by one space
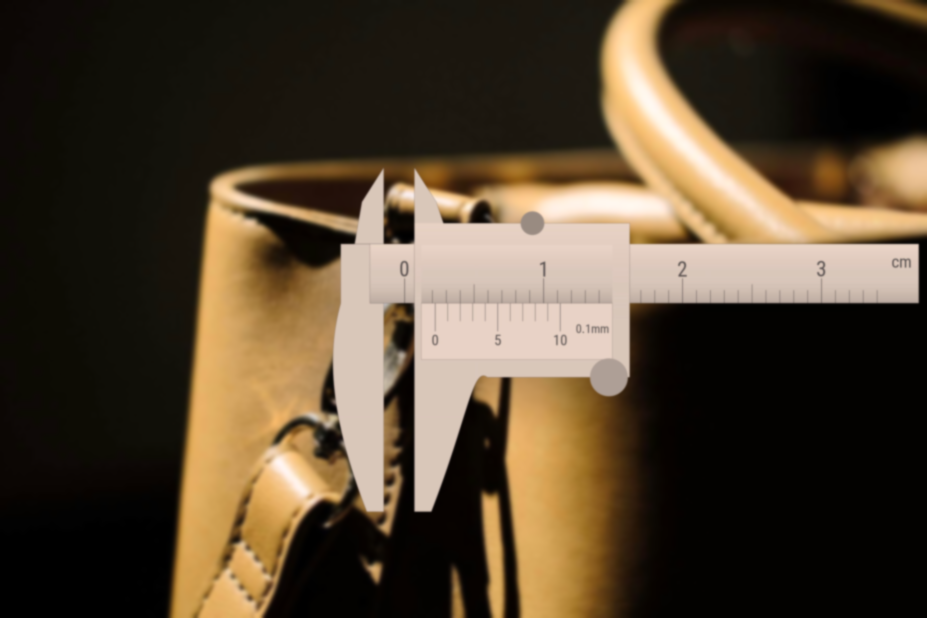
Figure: 2.2 mm
